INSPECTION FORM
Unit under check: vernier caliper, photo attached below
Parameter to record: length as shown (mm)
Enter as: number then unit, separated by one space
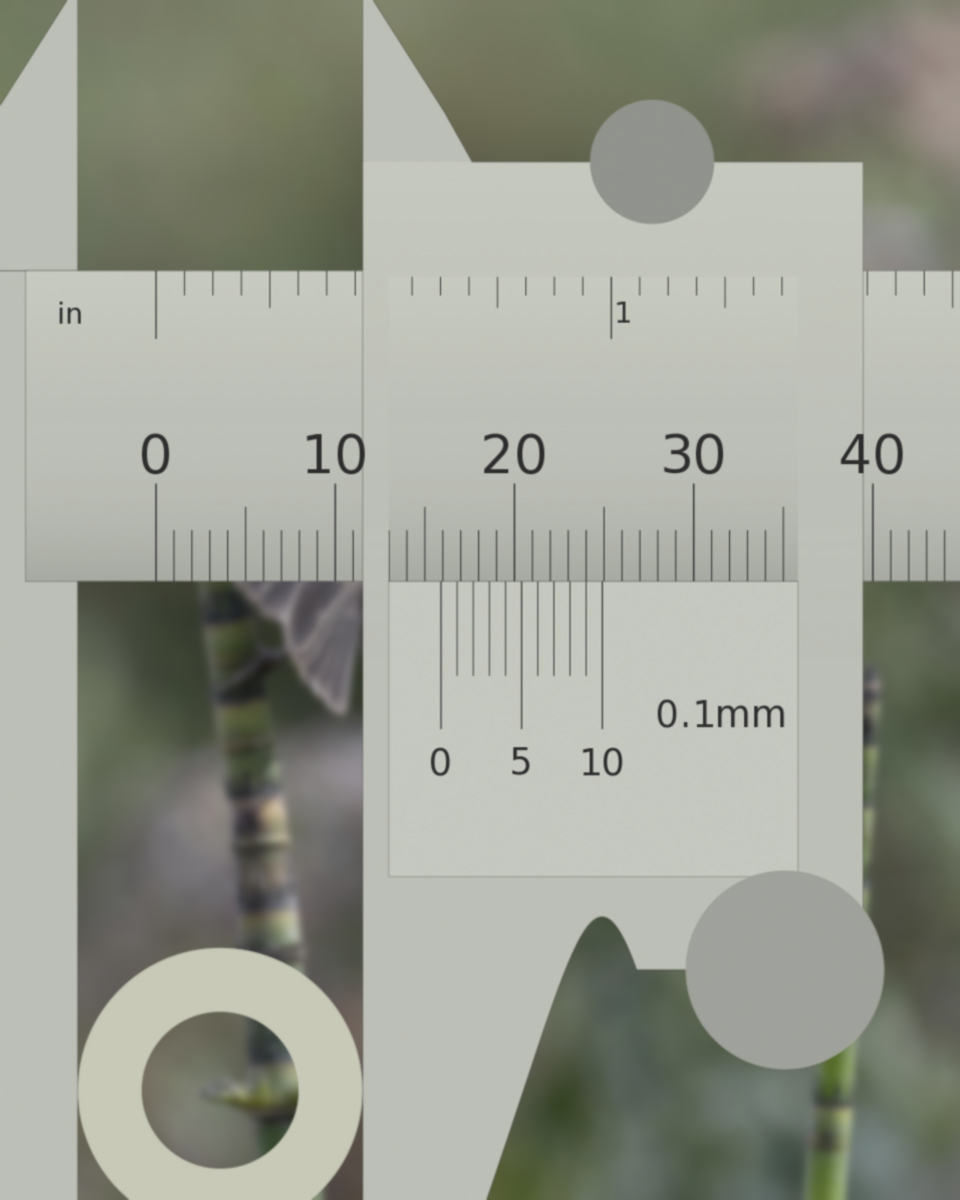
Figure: 15.9 mm
